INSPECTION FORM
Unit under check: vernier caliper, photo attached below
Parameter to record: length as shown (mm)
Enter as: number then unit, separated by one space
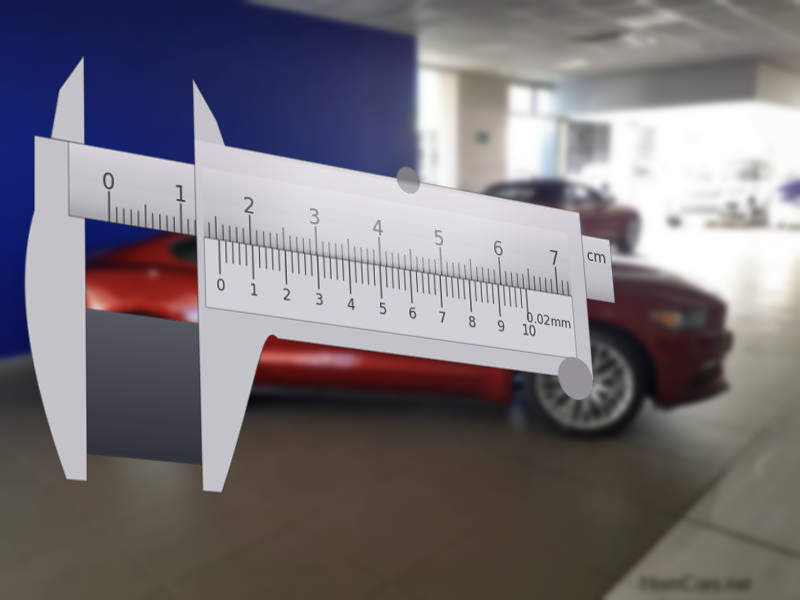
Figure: 15.4 mm
